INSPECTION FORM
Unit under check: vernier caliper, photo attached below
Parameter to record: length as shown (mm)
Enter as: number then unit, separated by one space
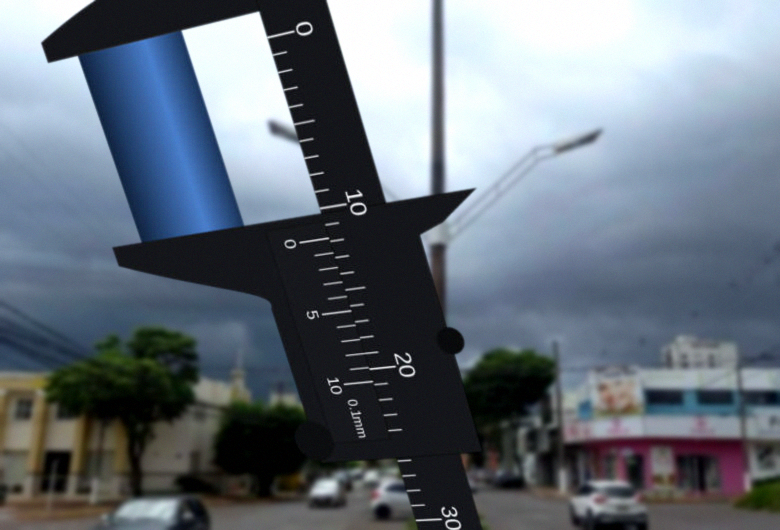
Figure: 11.8 mm
